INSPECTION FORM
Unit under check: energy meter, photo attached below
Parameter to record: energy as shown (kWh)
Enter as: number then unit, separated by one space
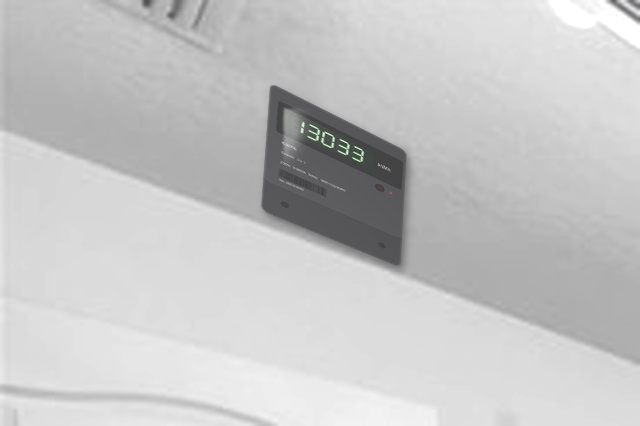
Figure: 13033 kWh
